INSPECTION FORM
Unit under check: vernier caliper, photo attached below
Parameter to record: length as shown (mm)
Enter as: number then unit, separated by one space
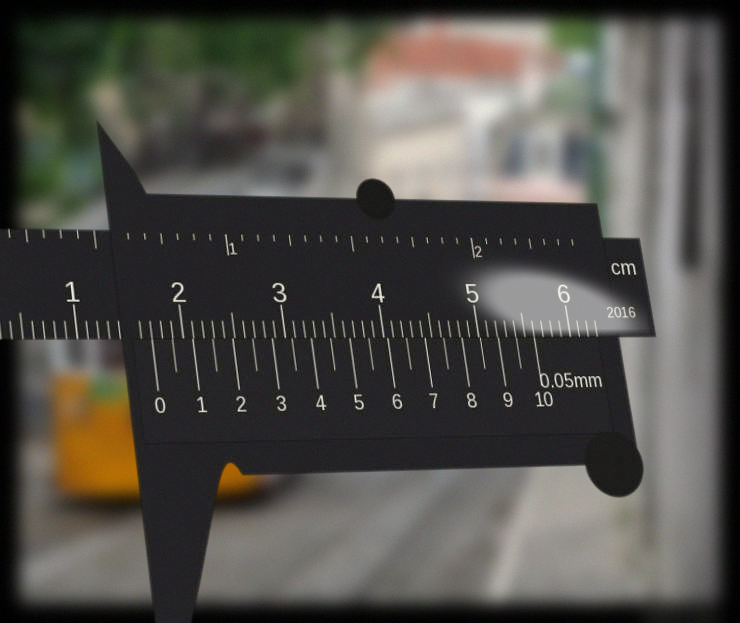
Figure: 17.0 mm
